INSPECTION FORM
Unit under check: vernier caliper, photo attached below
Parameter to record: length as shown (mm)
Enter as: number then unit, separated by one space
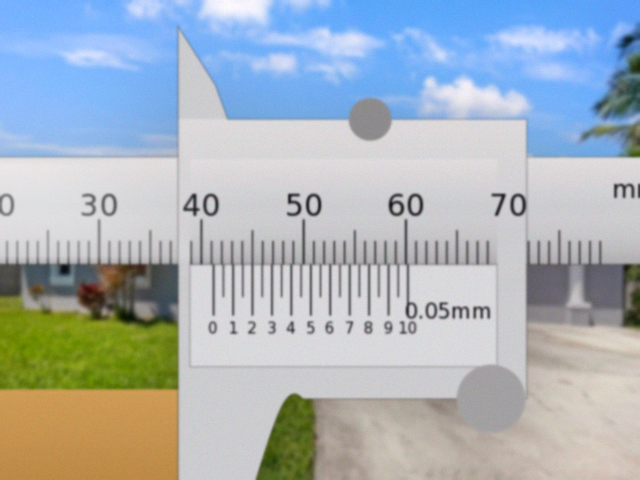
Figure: 41.2 mm
